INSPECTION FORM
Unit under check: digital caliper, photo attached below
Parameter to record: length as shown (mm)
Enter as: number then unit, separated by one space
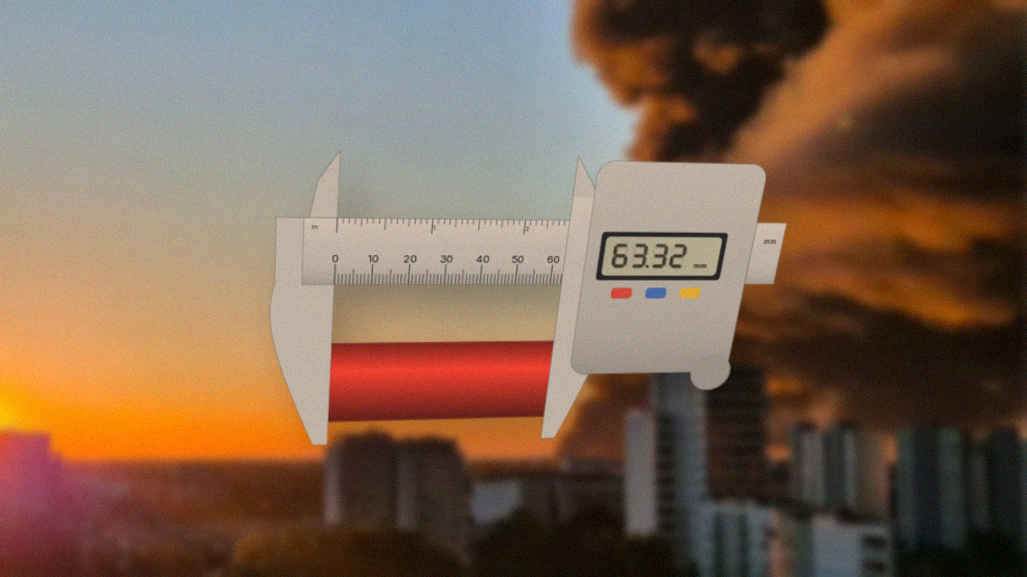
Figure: 63.32 mm
